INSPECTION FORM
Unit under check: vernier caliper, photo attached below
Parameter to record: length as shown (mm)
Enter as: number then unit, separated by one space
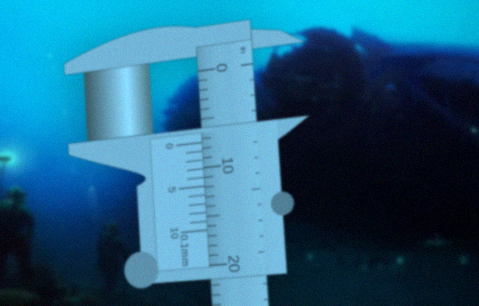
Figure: 7.4 mm
